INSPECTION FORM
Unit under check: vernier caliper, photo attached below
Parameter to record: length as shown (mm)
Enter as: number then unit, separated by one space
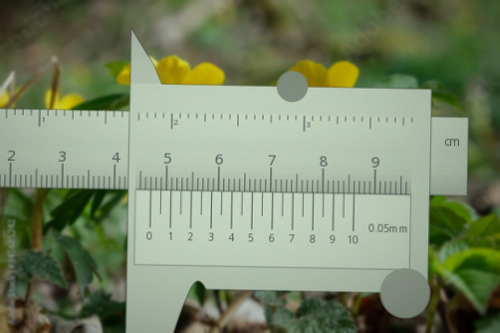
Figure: 47.0 mm
